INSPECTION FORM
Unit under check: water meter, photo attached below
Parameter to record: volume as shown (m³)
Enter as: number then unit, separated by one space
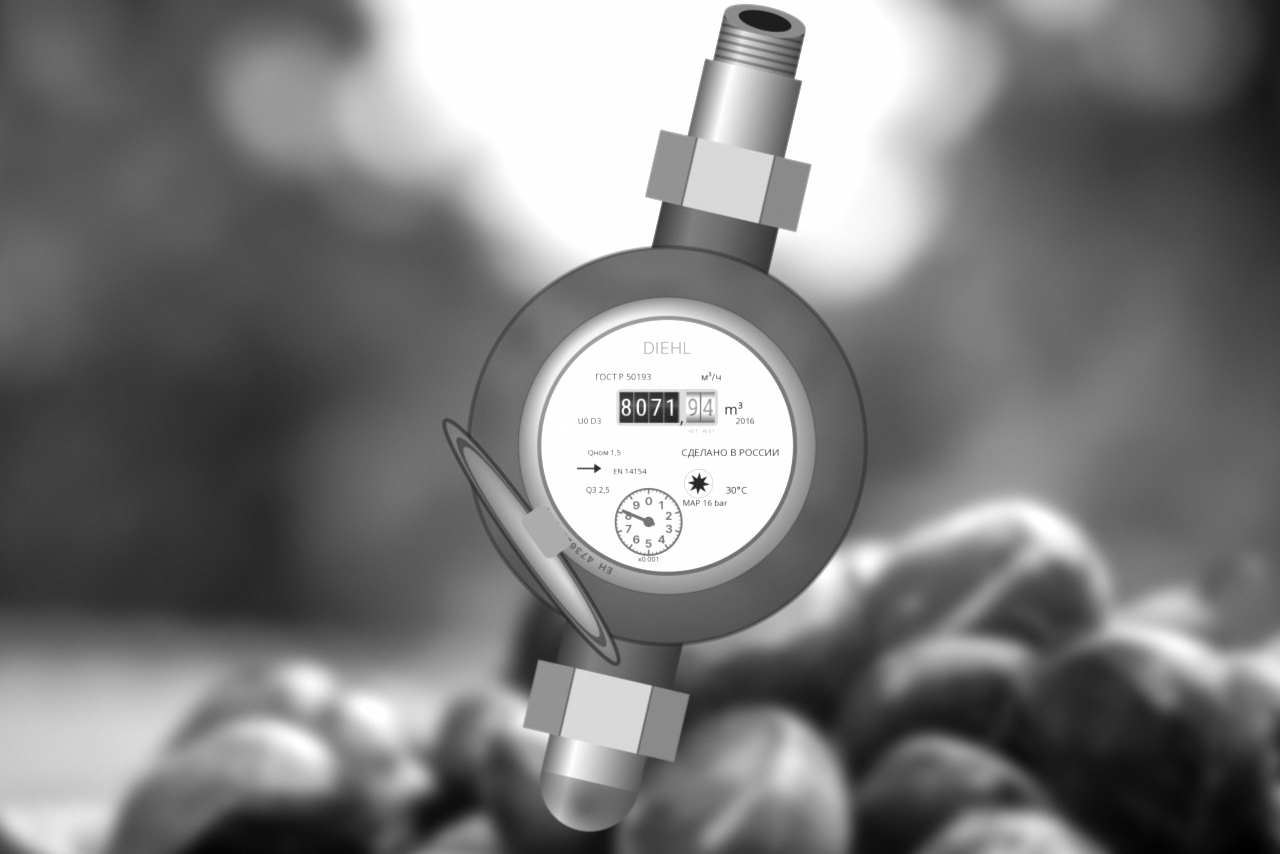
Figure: 8071.948 m³
